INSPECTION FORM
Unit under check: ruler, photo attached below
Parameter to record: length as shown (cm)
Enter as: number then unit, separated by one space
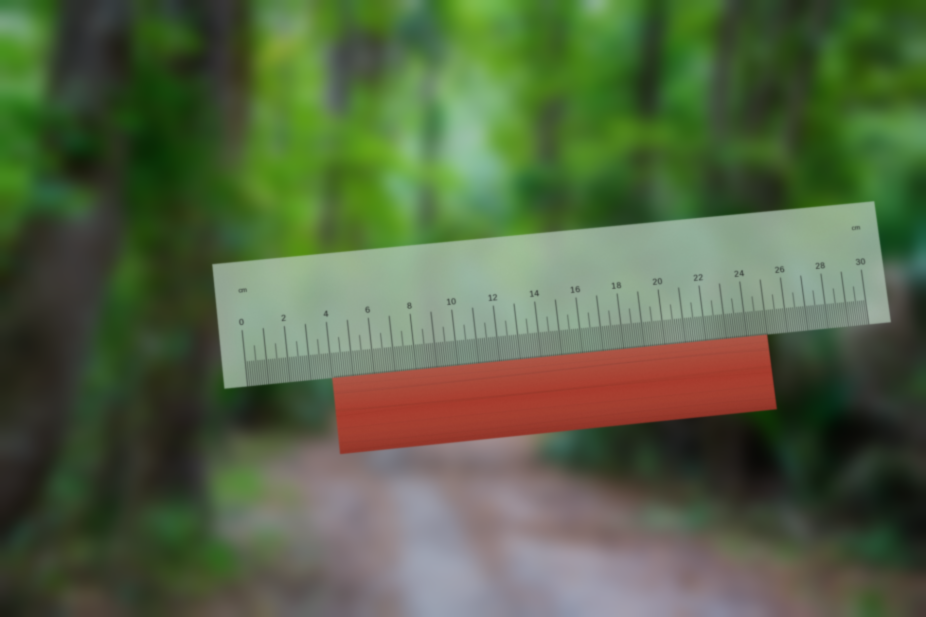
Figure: 21 cm
